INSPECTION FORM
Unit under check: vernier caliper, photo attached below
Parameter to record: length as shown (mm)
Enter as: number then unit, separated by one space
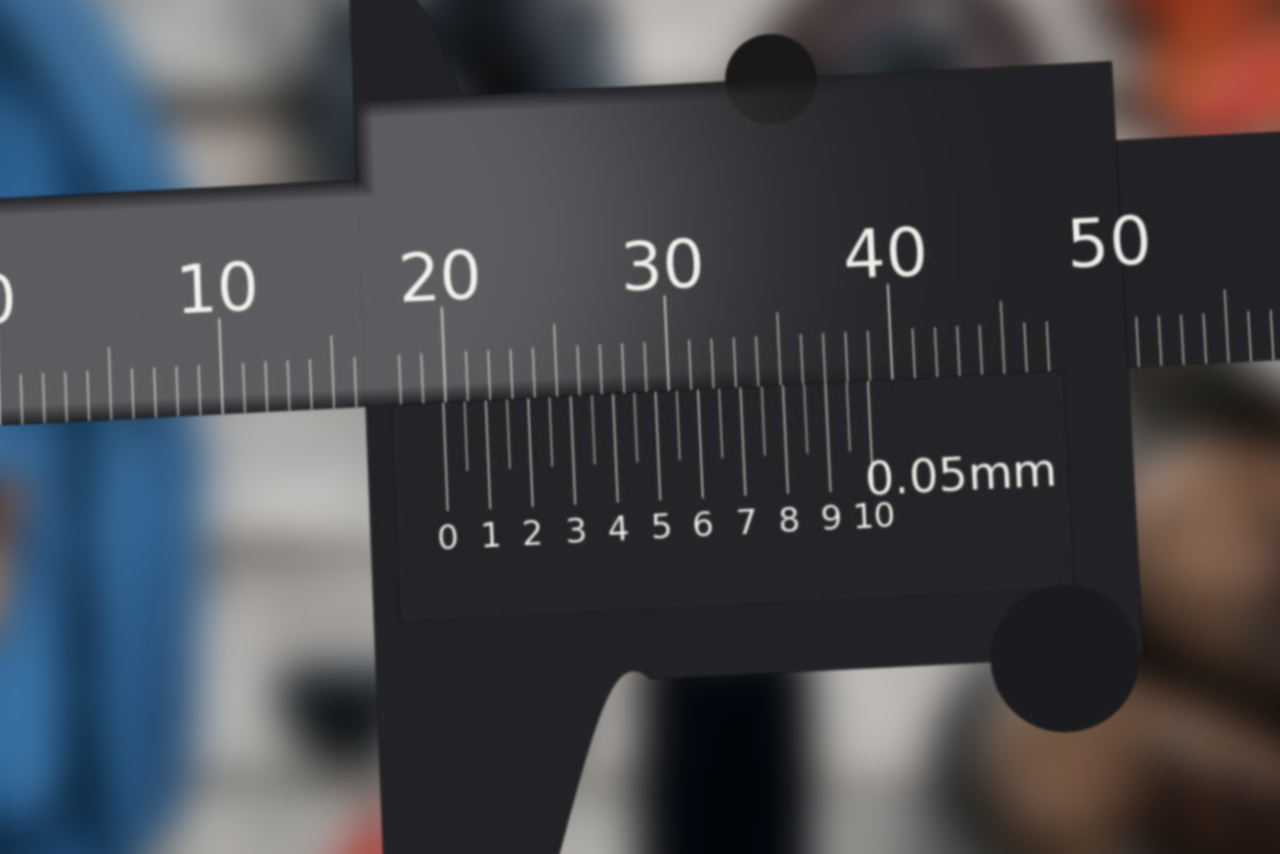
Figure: 19.9 mm
